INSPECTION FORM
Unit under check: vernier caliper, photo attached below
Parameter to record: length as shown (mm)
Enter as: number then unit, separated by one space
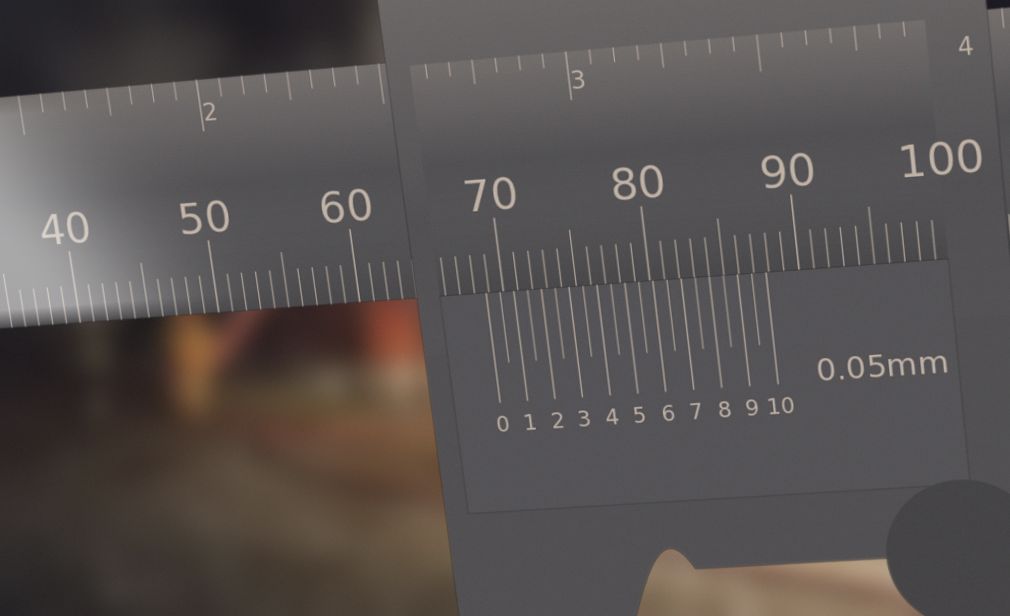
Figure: 68.8 mm
